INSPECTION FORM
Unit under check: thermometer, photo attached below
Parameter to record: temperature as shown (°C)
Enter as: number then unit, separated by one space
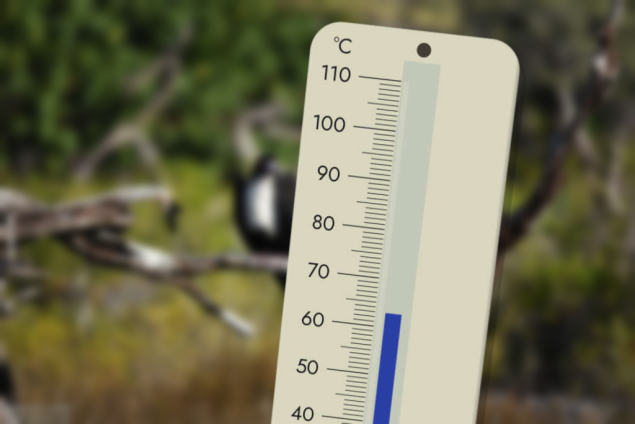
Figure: 63 °C
